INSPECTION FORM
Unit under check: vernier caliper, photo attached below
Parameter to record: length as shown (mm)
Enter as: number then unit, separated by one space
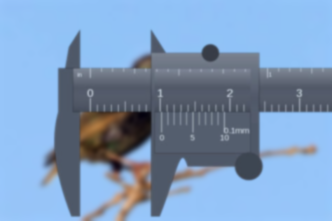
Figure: 10.2 mm
